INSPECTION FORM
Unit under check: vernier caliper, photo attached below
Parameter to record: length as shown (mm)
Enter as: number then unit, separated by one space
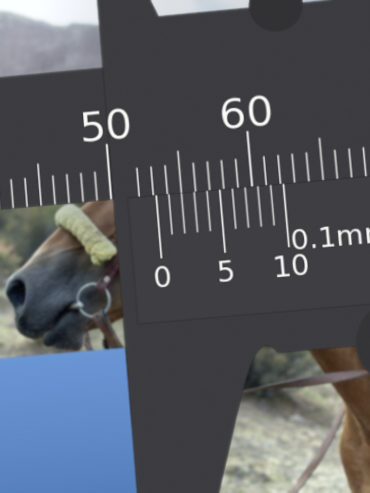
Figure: 53.2 mm
